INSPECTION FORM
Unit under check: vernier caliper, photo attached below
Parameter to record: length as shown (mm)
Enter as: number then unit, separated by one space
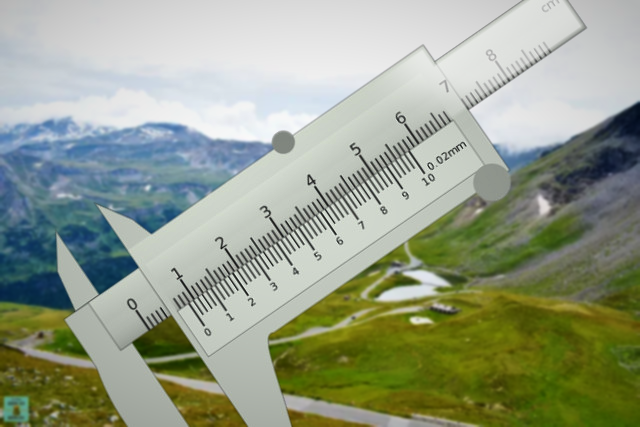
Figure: 8.8 mm
